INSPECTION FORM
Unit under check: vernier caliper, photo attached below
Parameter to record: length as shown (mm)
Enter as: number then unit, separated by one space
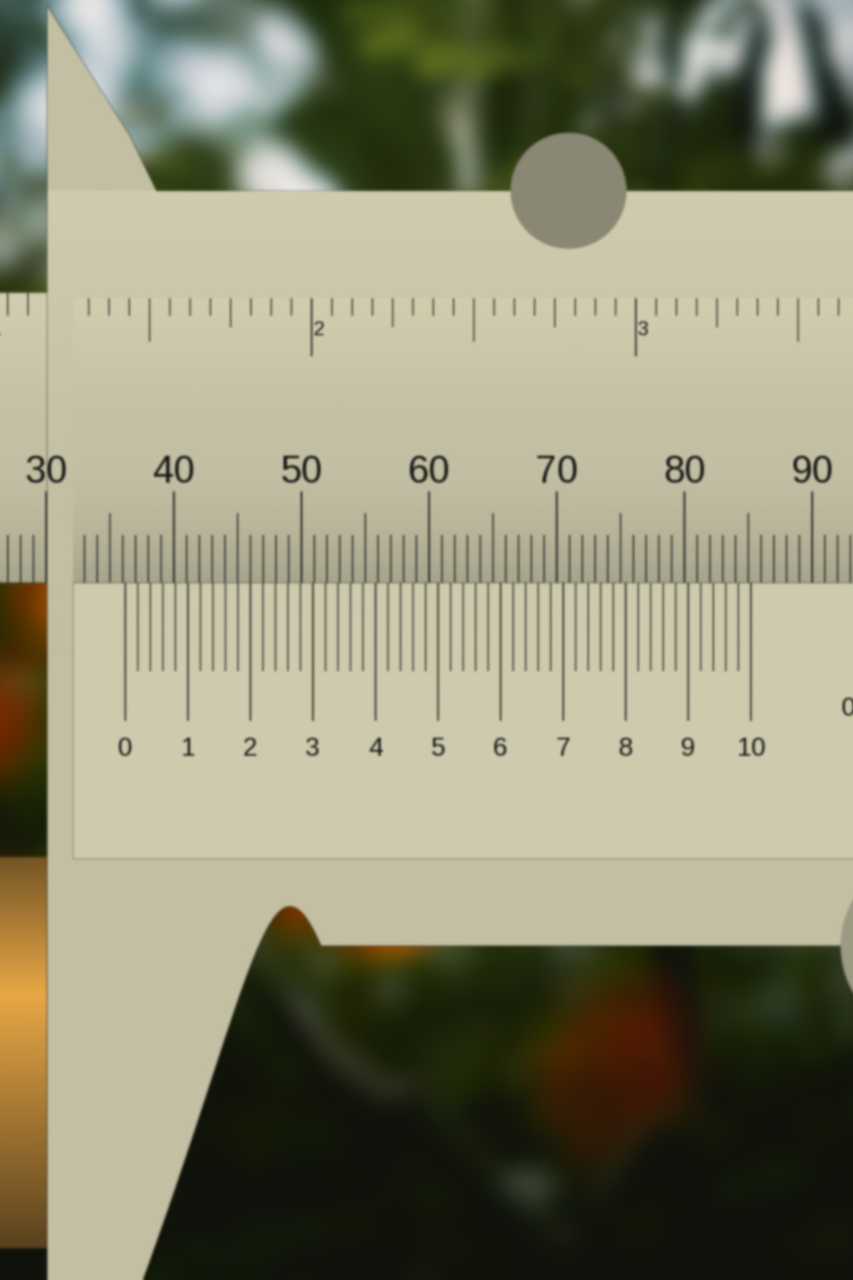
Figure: 36.2 mm
